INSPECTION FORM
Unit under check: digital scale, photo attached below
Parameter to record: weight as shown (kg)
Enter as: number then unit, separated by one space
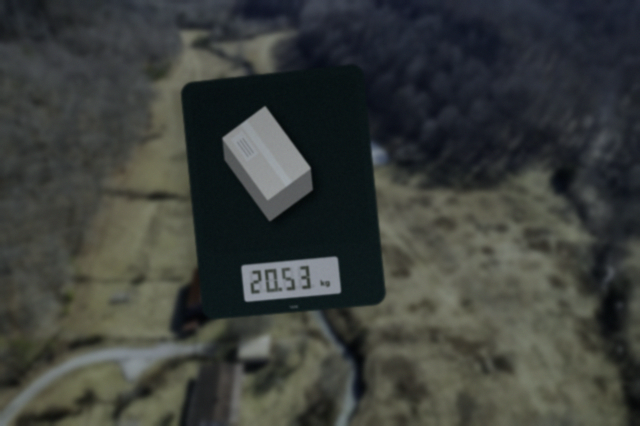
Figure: 20.53 kg
